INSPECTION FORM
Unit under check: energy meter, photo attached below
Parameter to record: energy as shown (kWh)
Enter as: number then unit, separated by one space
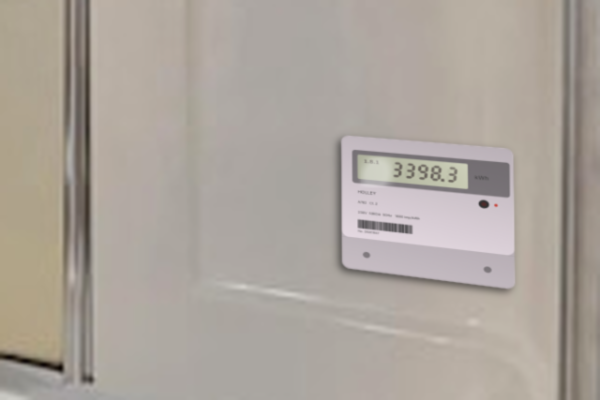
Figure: 3398.3 kWh
